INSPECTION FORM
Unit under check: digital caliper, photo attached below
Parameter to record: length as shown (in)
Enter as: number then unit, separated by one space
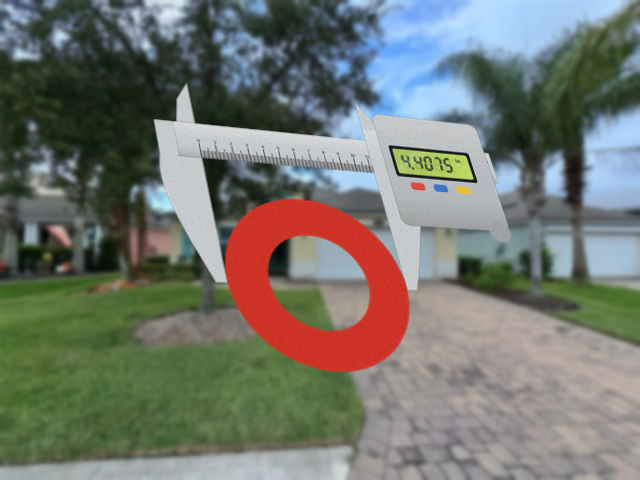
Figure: 4.4075 in
